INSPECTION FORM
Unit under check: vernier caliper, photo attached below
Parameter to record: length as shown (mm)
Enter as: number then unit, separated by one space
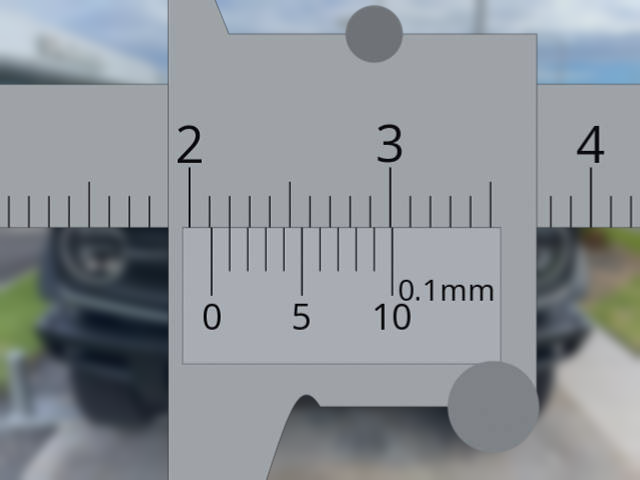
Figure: 21.1 mm
